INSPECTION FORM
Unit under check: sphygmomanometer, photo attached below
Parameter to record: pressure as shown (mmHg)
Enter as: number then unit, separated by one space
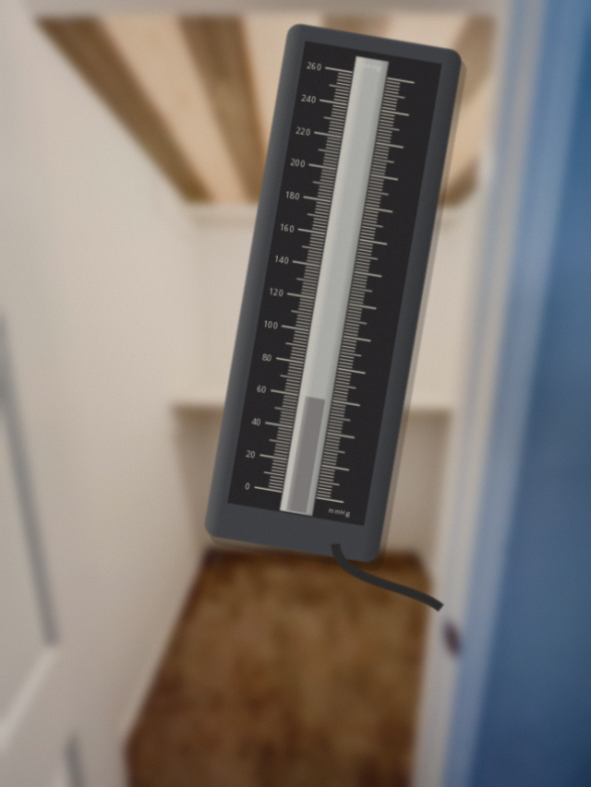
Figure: 60 mmHg
